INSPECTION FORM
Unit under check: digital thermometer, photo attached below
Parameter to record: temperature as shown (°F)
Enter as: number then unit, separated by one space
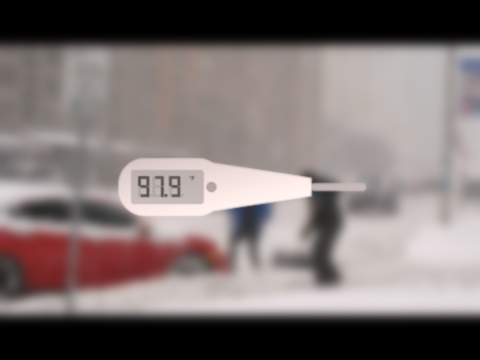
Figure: 97.9 °F
